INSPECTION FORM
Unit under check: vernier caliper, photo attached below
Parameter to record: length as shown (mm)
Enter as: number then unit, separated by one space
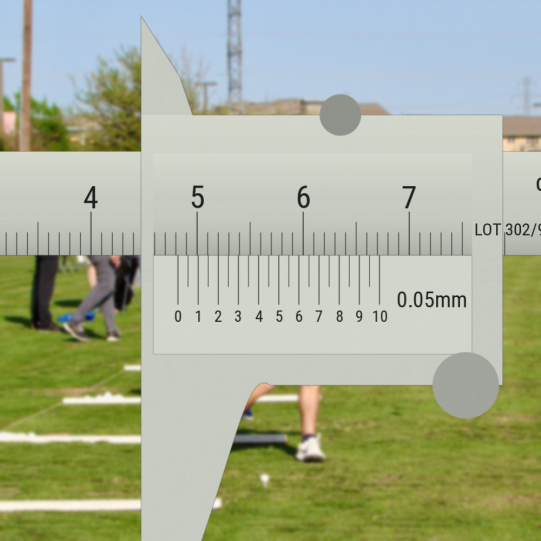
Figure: 48.2 mm
